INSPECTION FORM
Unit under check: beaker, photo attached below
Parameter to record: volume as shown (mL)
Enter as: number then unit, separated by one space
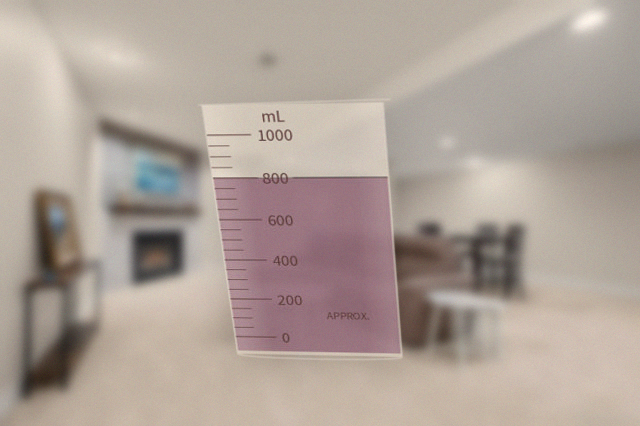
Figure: 800 mL
